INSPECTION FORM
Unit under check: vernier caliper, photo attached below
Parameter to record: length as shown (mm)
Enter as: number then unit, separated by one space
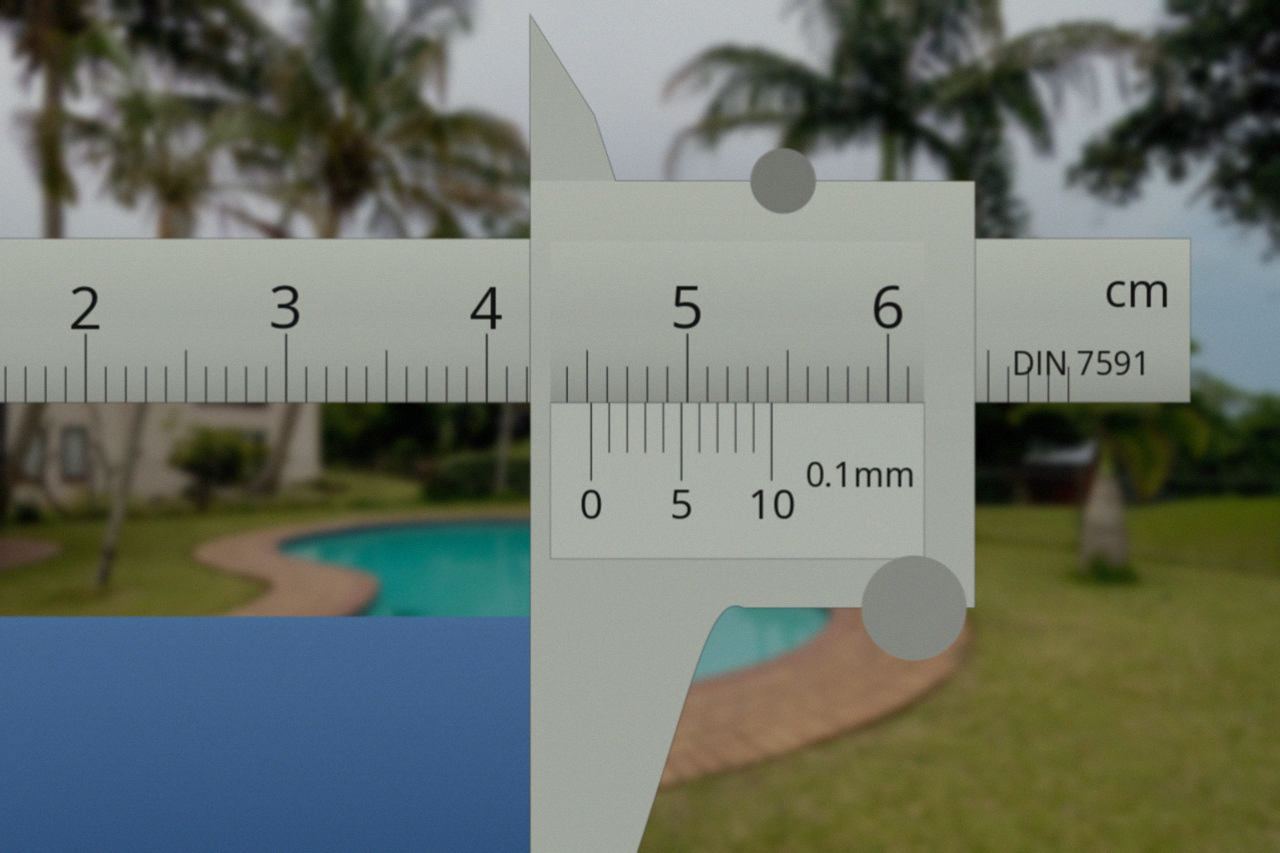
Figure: 45.2 mm
